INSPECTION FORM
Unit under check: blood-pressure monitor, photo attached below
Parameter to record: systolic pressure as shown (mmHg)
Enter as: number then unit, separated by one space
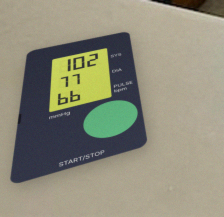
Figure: 102 mmHg
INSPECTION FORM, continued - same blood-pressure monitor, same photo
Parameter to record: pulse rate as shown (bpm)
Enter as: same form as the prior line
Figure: 66 bpm
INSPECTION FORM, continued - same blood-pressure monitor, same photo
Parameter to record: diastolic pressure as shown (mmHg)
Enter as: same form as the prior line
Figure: 77 mmHg
